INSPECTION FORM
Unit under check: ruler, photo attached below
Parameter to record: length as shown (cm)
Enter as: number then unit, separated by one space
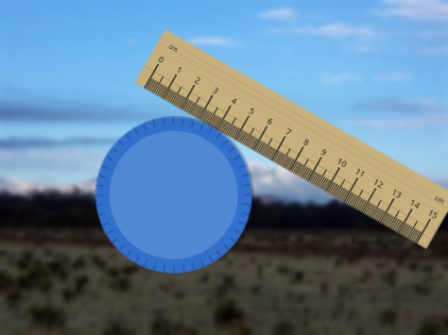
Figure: 7.5 cm
